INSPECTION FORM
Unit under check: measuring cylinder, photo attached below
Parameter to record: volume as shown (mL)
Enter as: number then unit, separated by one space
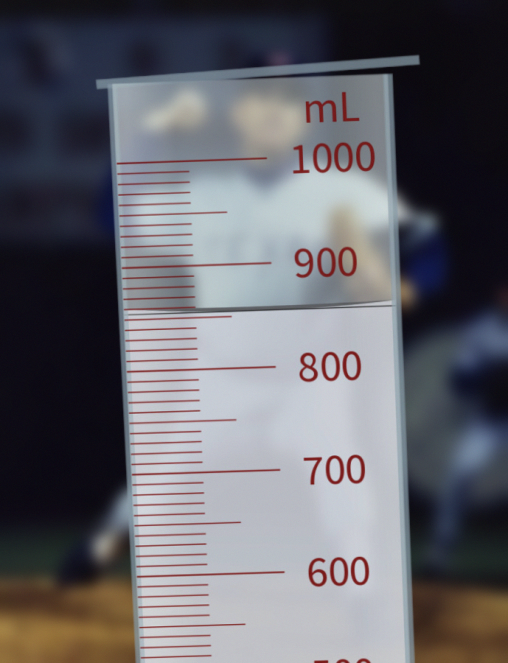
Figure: 855 mL
